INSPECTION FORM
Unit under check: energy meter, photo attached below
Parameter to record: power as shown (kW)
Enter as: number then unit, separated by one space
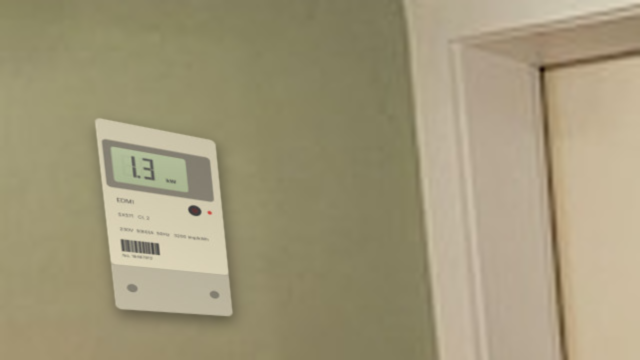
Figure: 1.3 kW
